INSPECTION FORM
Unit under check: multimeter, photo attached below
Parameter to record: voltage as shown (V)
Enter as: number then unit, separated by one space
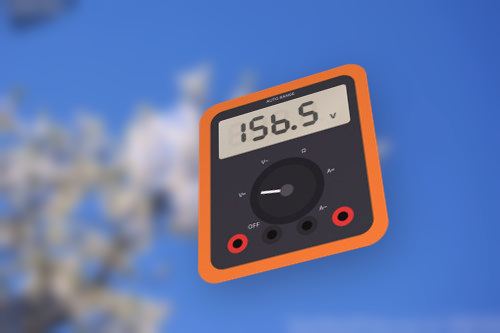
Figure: 156.5 V
